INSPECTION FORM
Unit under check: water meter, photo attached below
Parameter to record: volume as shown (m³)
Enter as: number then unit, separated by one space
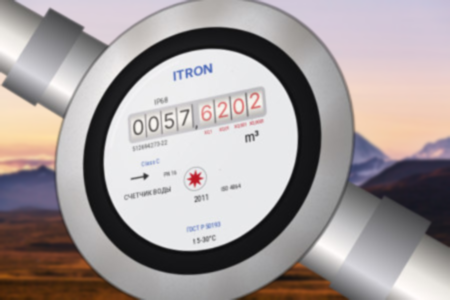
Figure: 57.6202 m³
